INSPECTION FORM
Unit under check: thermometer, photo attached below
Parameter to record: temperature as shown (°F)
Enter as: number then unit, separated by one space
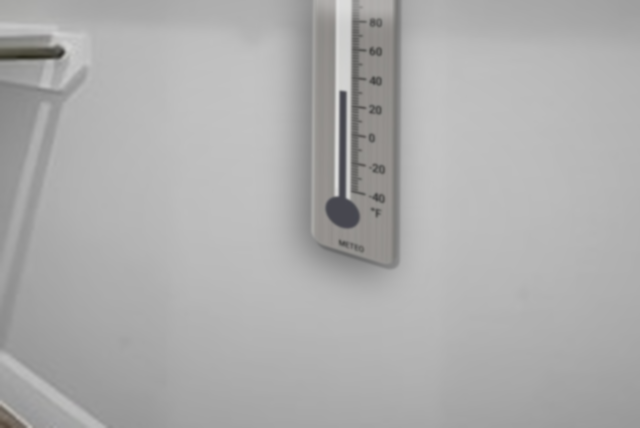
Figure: 30 °F
